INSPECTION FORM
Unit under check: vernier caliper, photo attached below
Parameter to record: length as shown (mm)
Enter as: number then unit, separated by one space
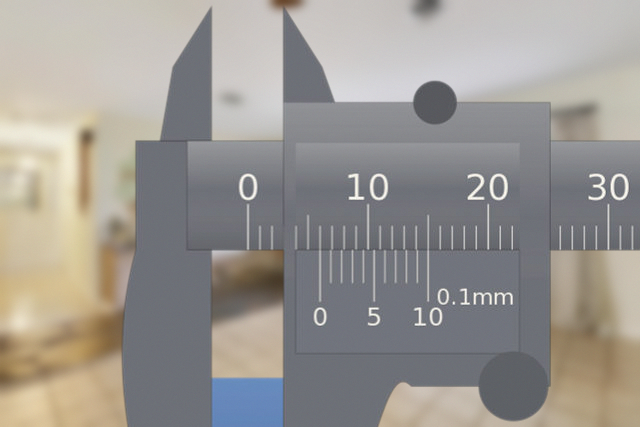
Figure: 6.0 mm
